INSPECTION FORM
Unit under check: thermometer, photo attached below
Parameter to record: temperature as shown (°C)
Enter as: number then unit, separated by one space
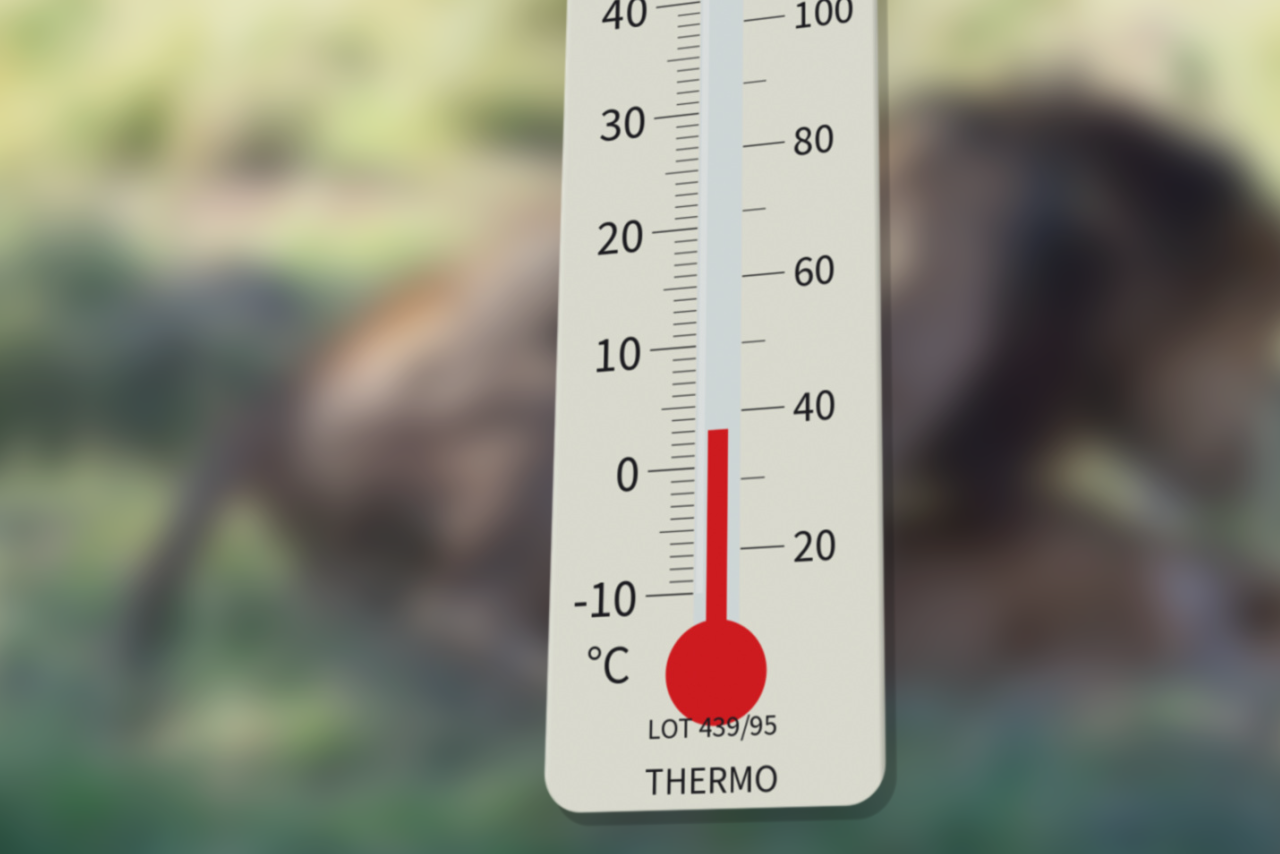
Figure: 3 °C
